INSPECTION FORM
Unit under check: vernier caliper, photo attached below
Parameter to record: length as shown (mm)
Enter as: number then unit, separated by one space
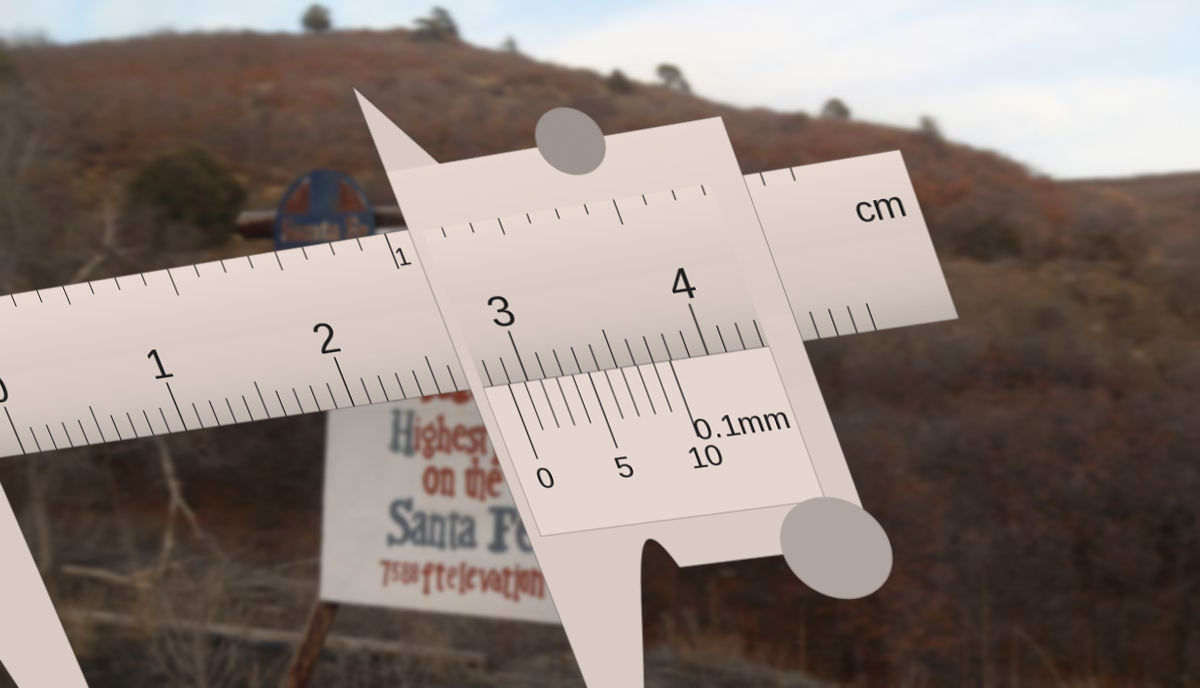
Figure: 28.9 mm
